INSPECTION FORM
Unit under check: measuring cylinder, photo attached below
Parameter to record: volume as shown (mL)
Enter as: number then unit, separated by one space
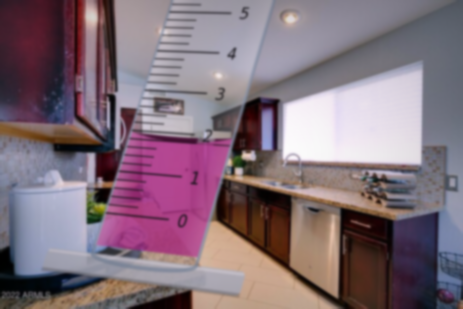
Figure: 1.8 mL
